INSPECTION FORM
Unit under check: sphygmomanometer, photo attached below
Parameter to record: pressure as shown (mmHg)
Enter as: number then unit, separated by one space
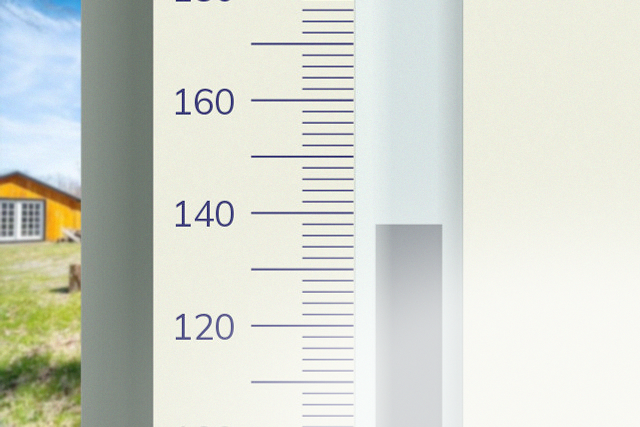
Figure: 138 mmHg
